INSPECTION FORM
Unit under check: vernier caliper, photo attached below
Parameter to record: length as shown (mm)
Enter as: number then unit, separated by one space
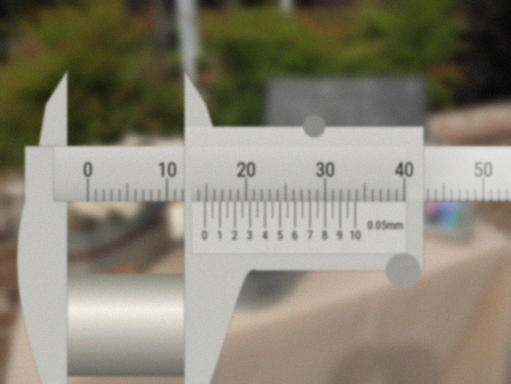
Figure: 14.8 mm
